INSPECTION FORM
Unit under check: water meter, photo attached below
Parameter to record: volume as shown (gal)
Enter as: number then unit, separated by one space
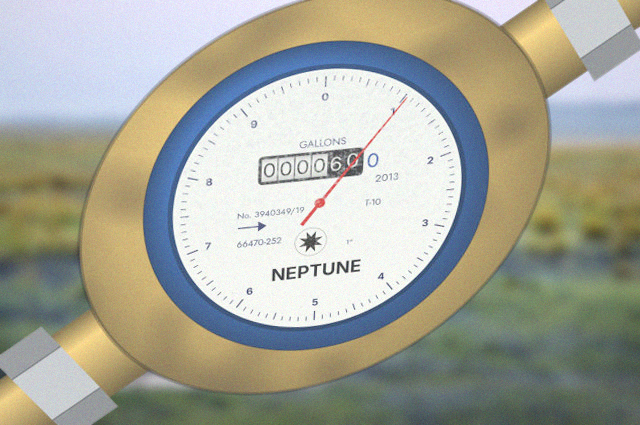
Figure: 601.0 gal
